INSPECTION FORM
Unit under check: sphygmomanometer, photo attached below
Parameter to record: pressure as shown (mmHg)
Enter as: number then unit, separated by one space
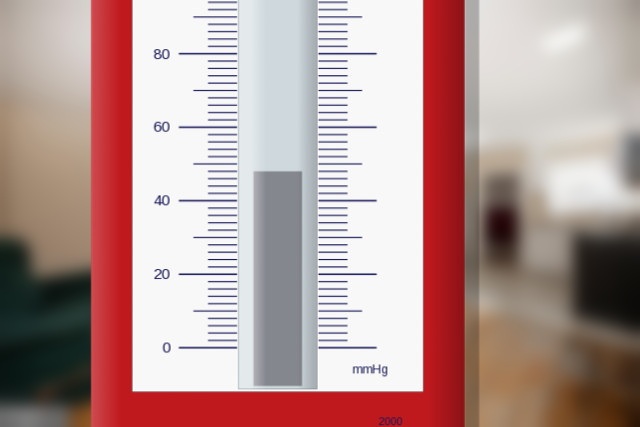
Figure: 48 mmHg
